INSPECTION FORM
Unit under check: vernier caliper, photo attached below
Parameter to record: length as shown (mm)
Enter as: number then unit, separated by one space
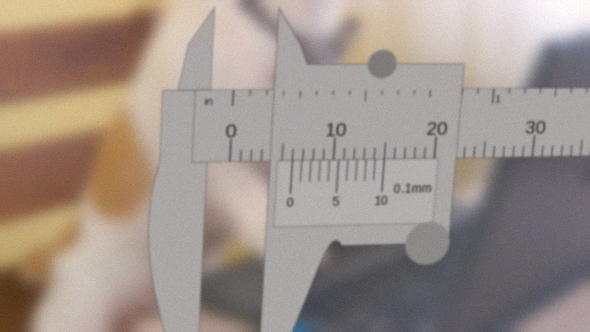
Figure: 6.0 mm
